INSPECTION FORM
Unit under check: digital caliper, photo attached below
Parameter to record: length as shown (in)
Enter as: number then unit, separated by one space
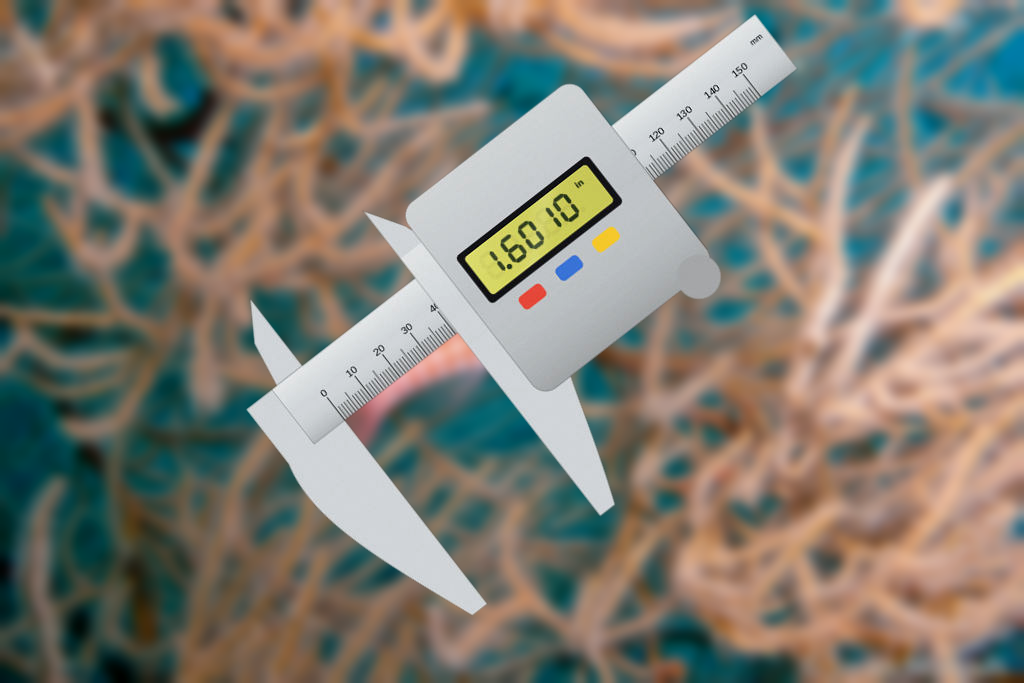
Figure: 1.6010 in
